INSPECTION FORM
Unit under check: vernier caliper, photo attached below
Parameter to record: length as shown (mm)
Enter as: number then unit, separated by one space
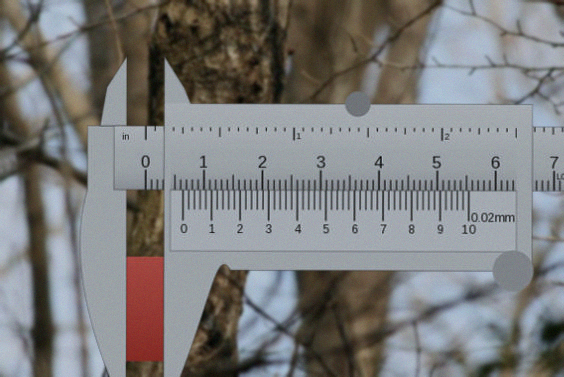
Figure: 6.4 mm
